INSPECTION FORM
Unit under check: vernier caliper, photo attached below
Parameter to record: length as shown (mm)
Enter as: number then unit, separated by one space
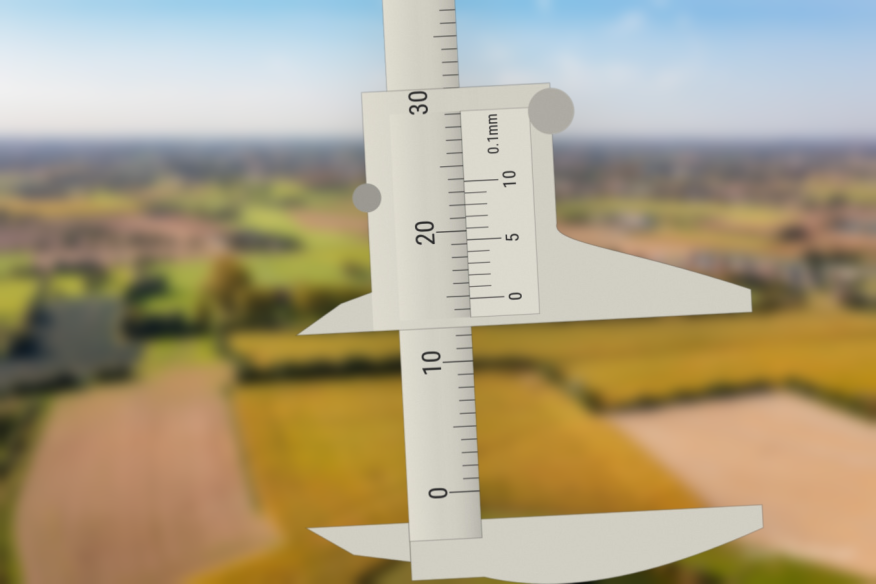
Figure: 14.8 mm
